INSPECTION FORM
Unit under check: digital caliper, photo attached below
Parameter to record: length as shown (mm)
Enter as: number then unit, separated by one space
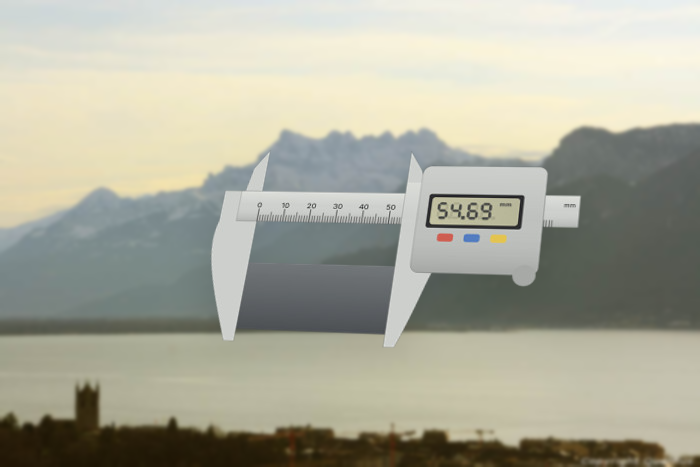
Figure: 54.69 mm
